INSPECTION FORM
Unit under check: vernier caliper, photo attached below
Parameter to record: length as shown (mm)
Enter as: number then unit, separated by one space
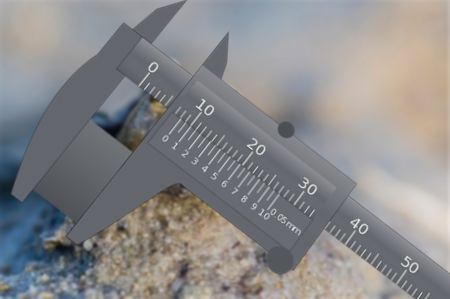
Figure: 8.2 mm
